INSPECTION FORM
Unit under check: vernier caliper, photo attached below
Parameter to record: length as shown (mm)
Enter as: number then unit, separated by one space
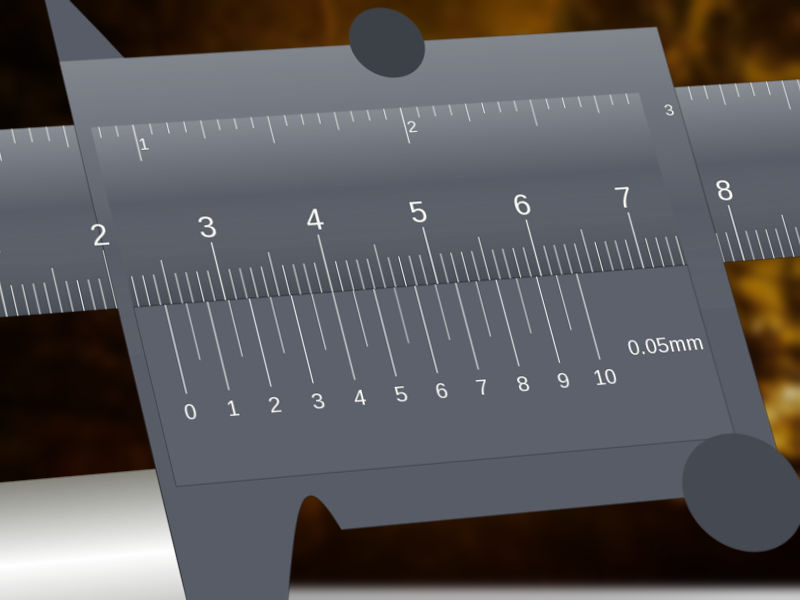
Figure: 24.4 mm
